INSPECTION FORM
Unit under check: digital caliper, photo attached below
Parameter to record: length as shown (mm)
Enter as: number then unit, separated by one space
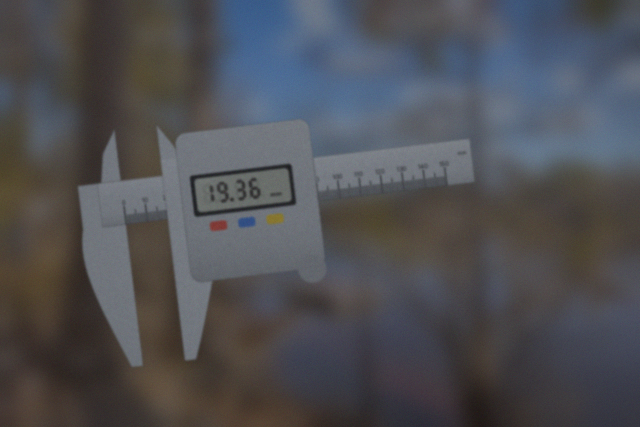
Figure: 19.36 mm
